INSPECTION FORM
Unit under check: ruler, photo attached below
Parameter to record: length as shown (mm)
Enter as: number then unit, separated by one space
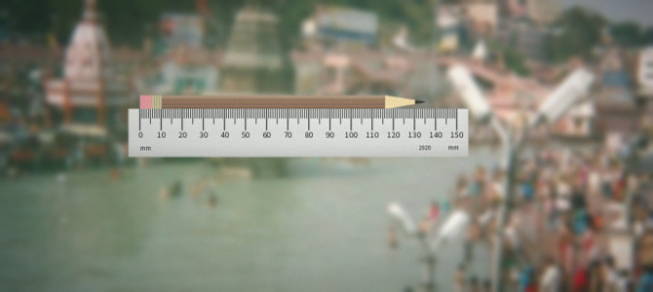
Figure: 135 mm
